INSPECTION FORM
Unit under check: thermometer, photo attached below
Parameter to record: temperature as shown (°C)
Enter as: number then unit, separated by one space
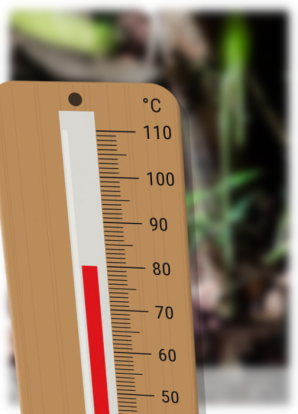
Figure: 80 °C
